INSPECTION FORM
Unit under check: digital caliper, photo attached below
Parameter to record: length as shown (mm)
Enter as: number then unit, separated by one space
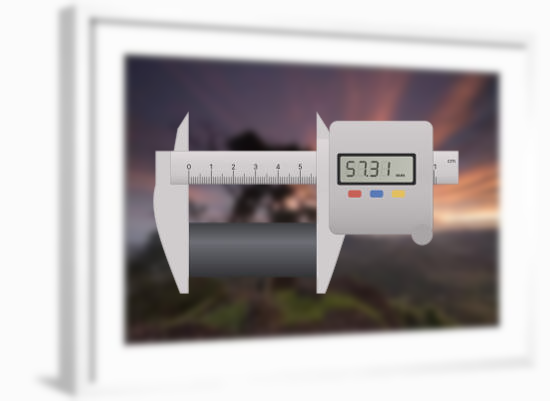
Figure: 57.31 mm
